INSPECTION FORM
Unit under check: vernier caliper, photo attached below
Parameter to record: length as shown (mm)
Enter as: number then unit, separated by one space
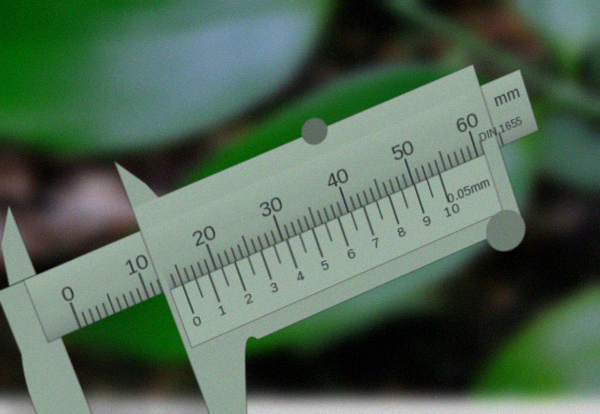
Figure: 15.0 mm
